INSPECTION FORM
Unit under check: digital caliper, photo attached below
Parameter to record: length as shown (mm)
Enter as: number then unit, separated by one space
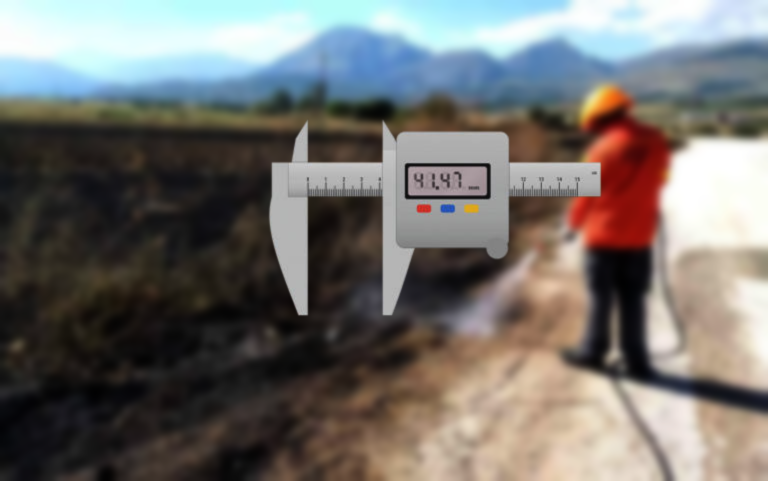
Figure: 41.47 mm
